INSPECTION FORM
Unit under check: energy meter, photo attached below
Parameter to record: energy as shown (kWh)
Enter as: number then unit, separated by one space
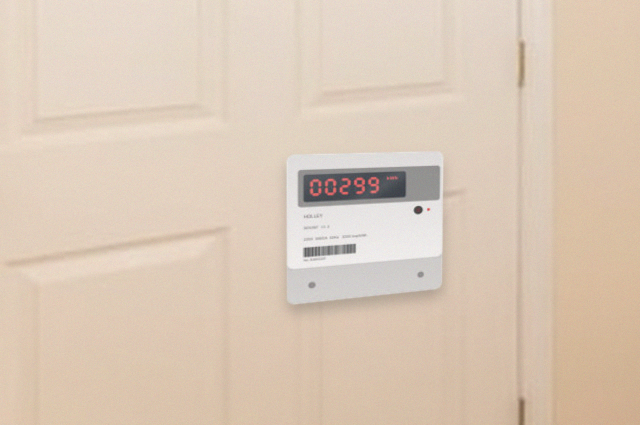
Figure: 299 kWh
